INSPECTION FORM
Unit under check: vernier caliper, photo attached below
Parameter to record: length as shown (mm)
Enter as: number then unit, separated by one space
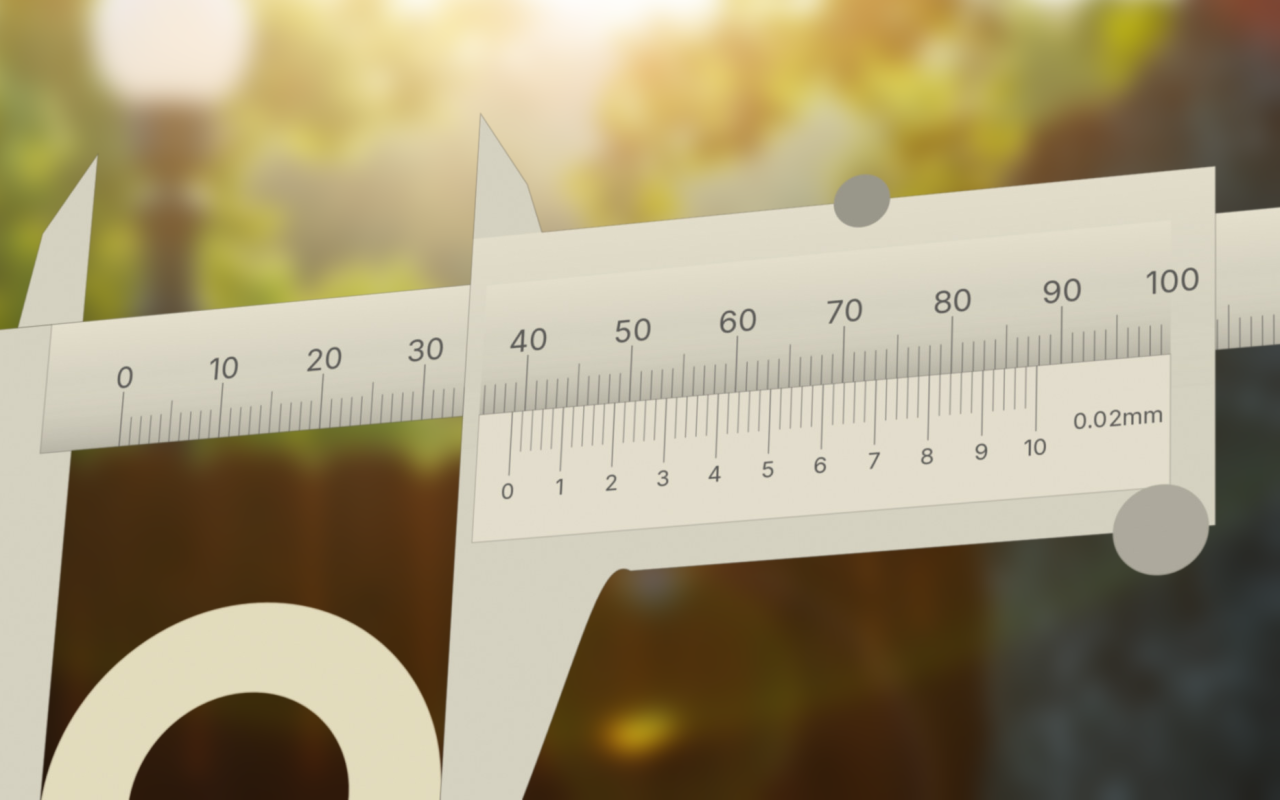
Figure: 38.8 mm
